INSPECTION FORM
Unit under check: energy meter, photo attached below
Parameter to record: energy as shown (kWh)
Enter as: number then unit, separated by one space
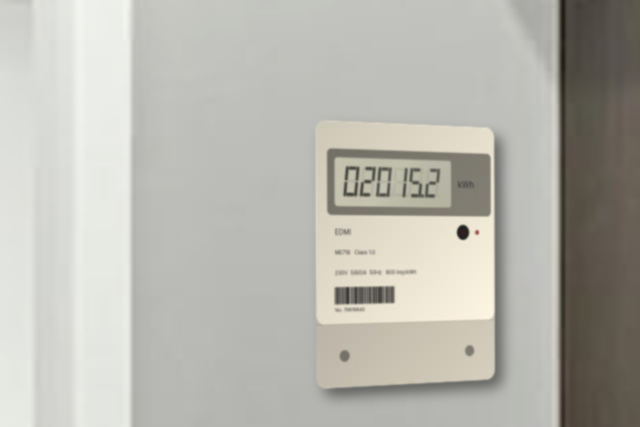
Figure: 2015.2 kWh
